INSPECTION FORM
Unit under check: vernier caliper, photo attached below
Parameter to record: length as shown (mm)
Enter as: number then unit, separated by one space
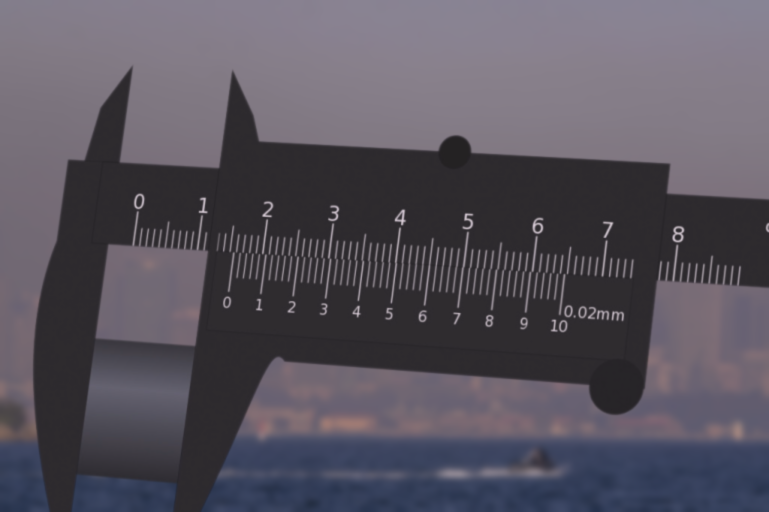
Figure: 15.6 mm
